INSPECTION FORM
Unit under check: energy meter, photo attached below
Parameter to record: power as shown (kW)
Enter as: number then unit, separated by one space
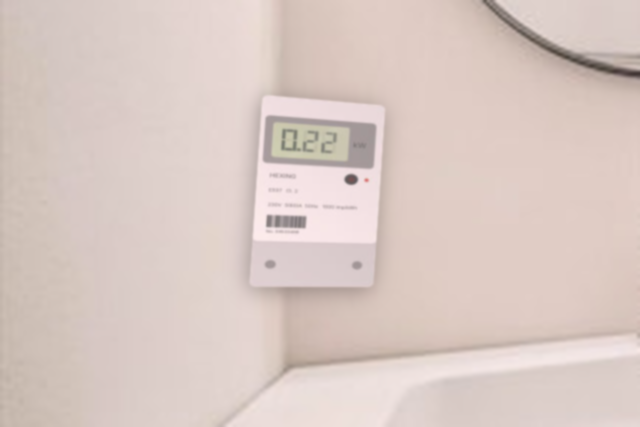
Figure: 0.22 kW
